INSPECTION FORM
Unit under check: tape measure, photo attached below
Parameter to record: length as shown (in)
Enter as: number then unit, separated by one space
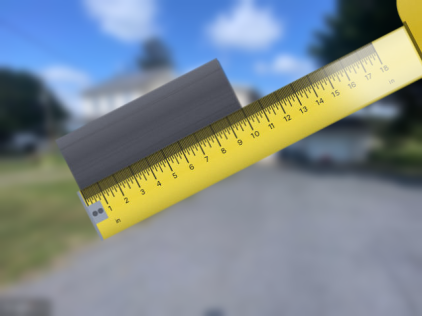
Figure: 10 in
